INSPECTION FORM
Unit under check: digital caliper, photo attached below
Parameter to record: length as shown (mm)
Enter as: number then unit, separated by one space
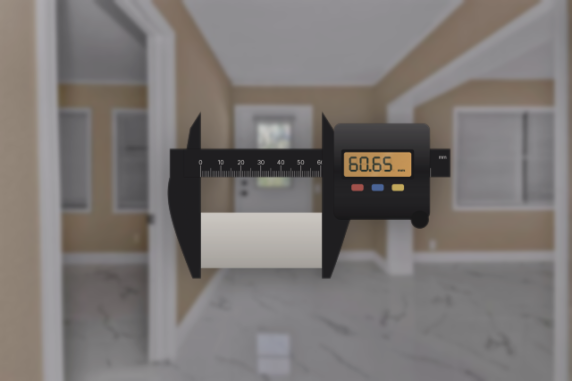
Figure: 60.65 mm
